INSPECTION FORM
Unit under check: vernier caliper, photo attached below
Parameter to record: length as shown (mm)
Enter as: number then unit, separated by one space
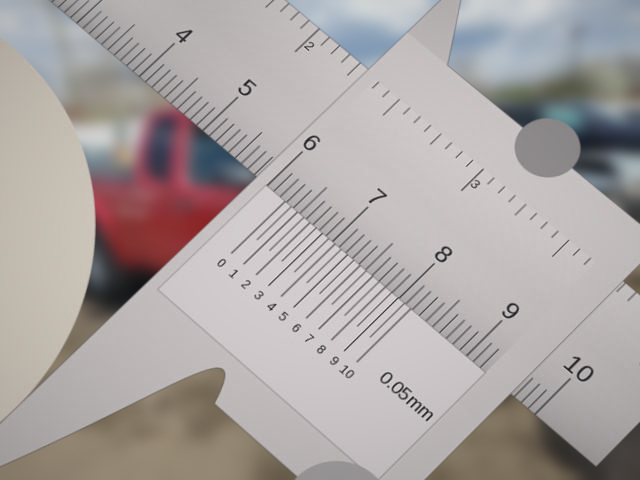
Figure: 62.8 mm
